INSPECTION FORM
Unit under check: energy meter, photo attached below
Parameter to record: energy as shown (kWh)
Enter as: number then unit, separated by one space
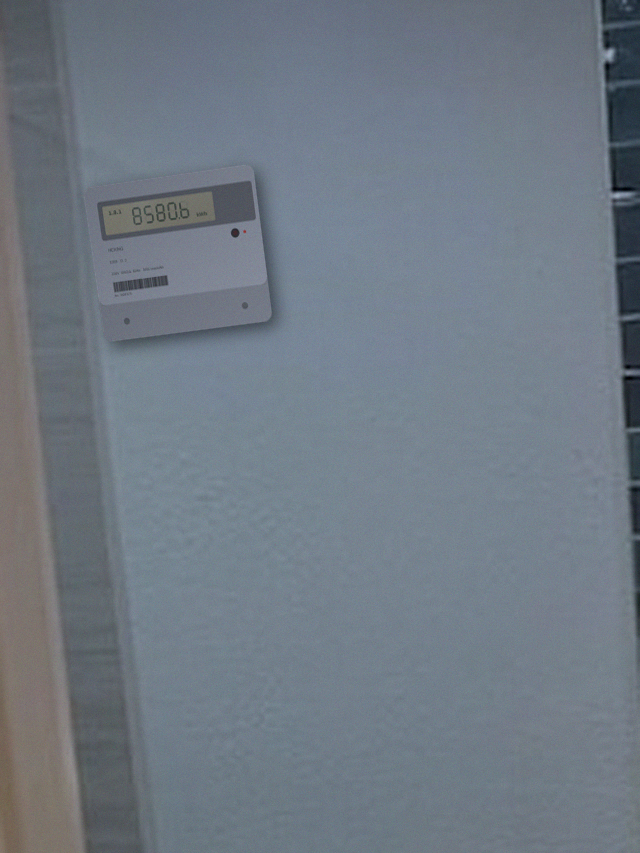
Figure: 8580.6 kWh
